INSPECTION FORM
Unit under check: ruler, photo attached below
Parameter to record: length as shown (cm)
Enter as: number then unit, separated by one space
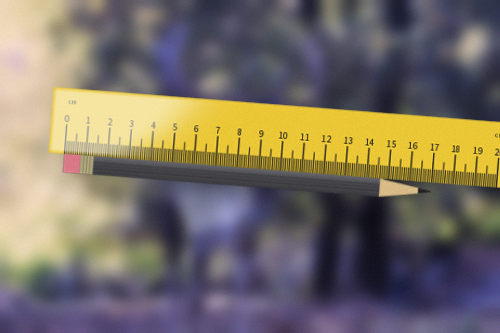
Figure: 17 cm
